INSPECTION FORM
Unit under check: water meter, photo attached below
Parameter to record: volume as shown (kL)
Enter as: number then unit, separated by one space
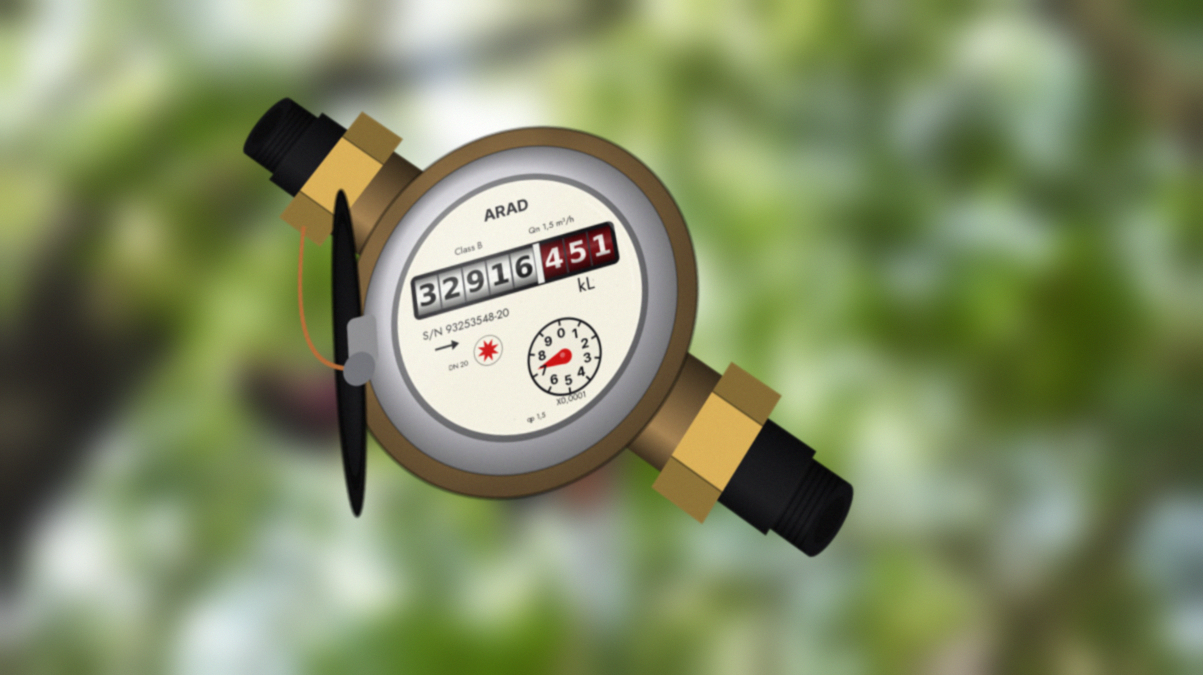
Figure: 32916.4517 kL
